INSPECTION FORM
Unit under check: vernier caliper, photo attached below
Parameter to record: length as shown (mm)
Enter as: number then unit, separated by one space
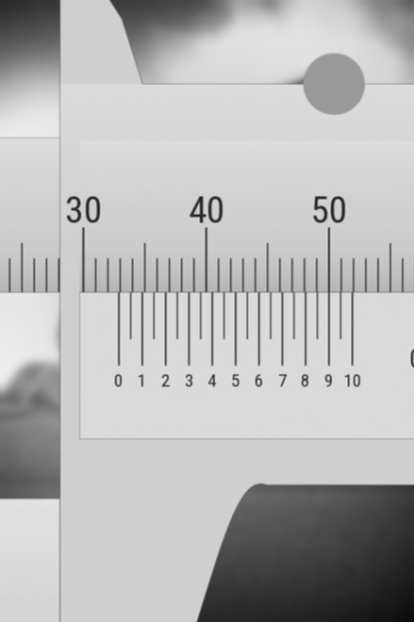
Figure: 32.9 mm
